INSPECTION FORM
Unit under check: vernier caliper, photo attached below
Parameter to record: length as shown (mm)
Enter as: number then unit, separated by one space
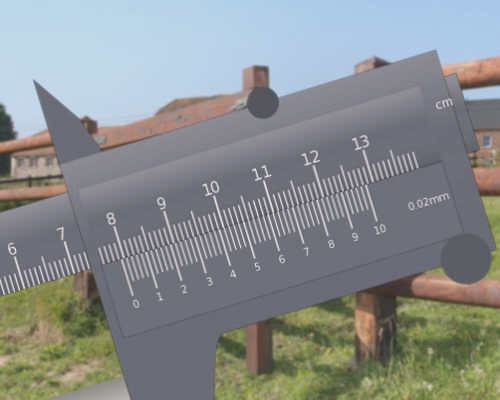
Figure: 79.5 mm
